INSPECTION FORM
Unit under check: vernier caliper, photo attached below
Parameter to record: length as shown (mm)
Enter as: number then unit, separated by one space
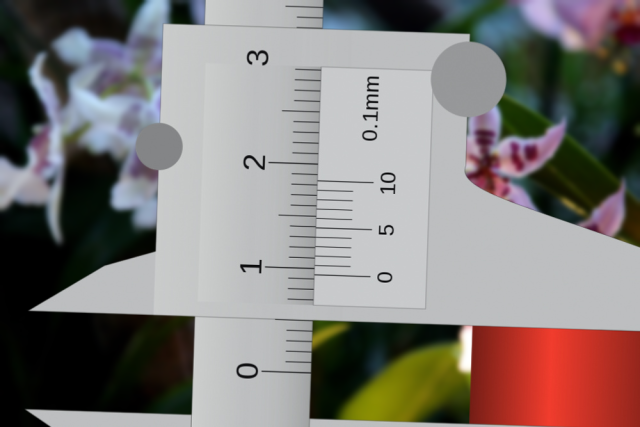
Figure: 9.4 mm
